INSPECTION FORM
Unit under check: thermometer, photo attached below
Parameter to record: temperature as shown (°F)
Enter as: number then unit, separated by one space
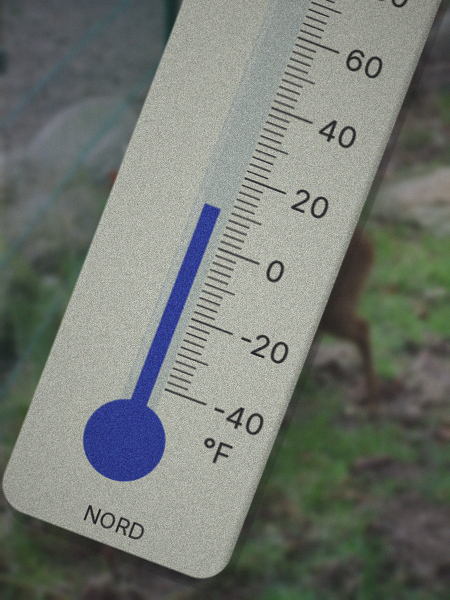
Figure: 10 °F
